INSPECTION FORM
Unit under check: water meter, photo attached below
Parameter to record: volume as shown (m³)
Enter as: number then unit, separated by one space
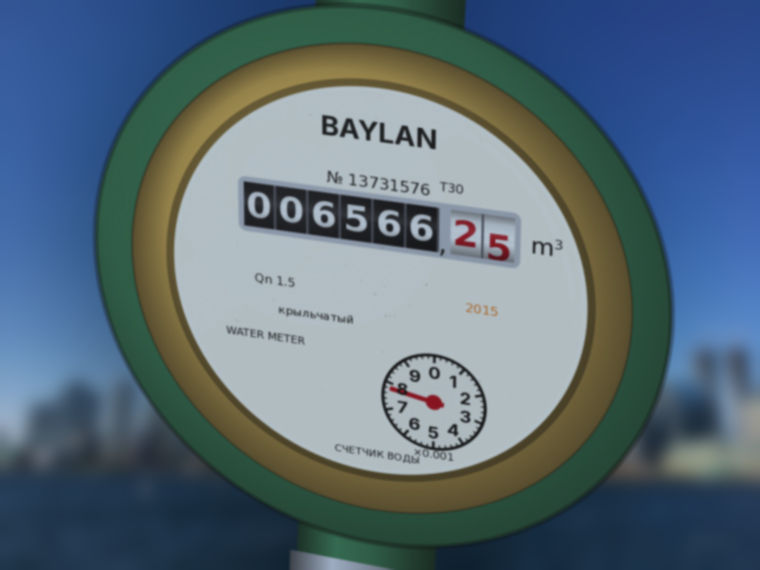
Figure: 6566.247 m³
